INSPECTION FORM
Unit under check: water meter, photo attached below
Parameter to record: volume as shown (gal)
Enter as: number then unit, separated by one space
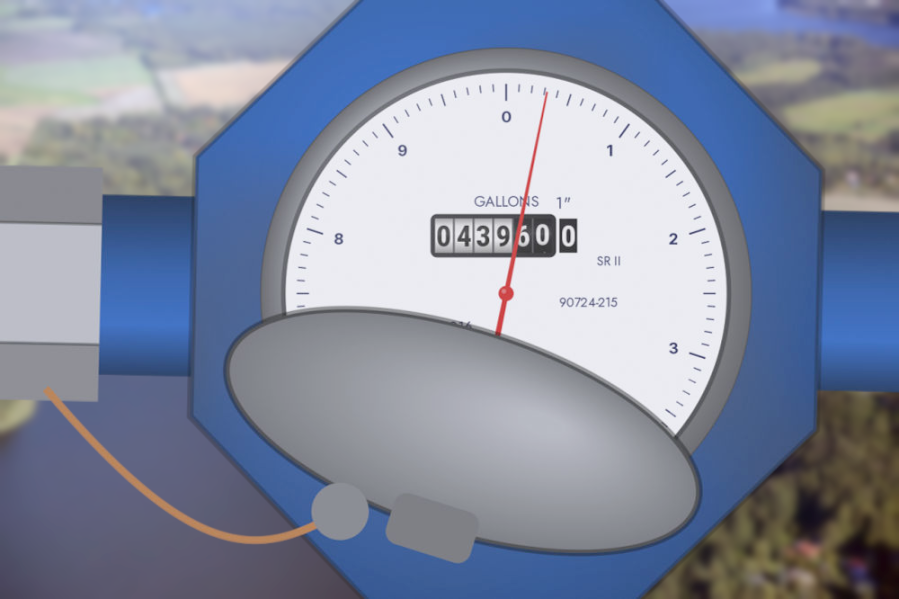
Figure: 439600.3 gal
